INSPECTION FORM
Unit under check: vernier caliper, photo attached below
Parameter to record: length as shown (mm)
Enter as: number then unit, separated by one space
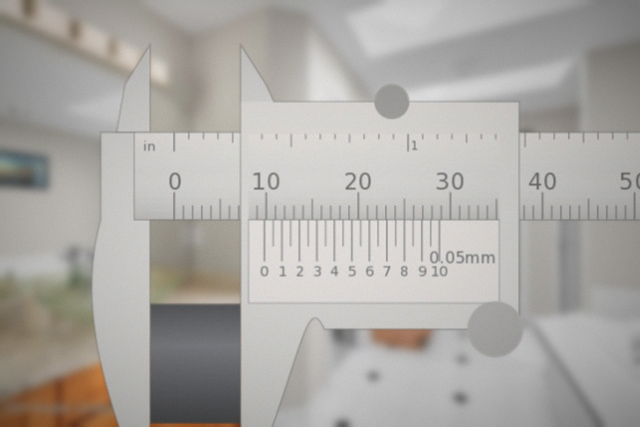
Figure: 9.8 mm
